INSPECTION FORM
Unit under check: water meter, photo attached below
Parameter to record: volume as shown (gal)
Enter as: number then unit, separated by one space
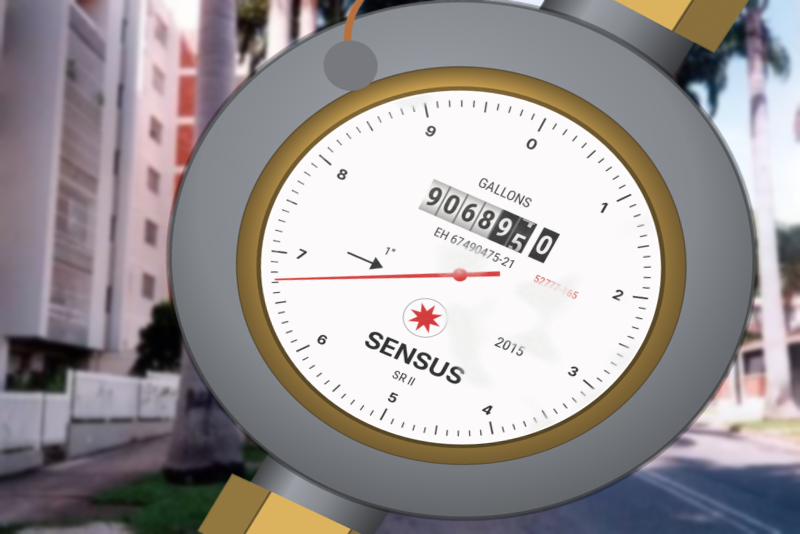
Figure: 9068946.7 gal
